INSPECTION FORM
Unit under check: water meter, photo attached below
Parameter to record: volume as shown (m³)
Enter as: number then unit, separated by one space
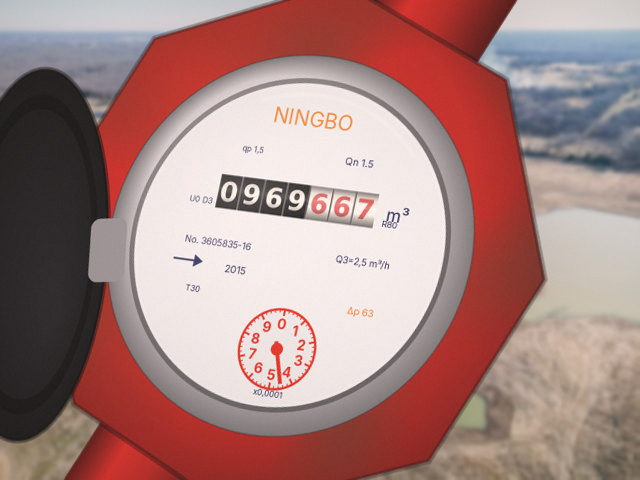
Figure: 969.6674 m³
